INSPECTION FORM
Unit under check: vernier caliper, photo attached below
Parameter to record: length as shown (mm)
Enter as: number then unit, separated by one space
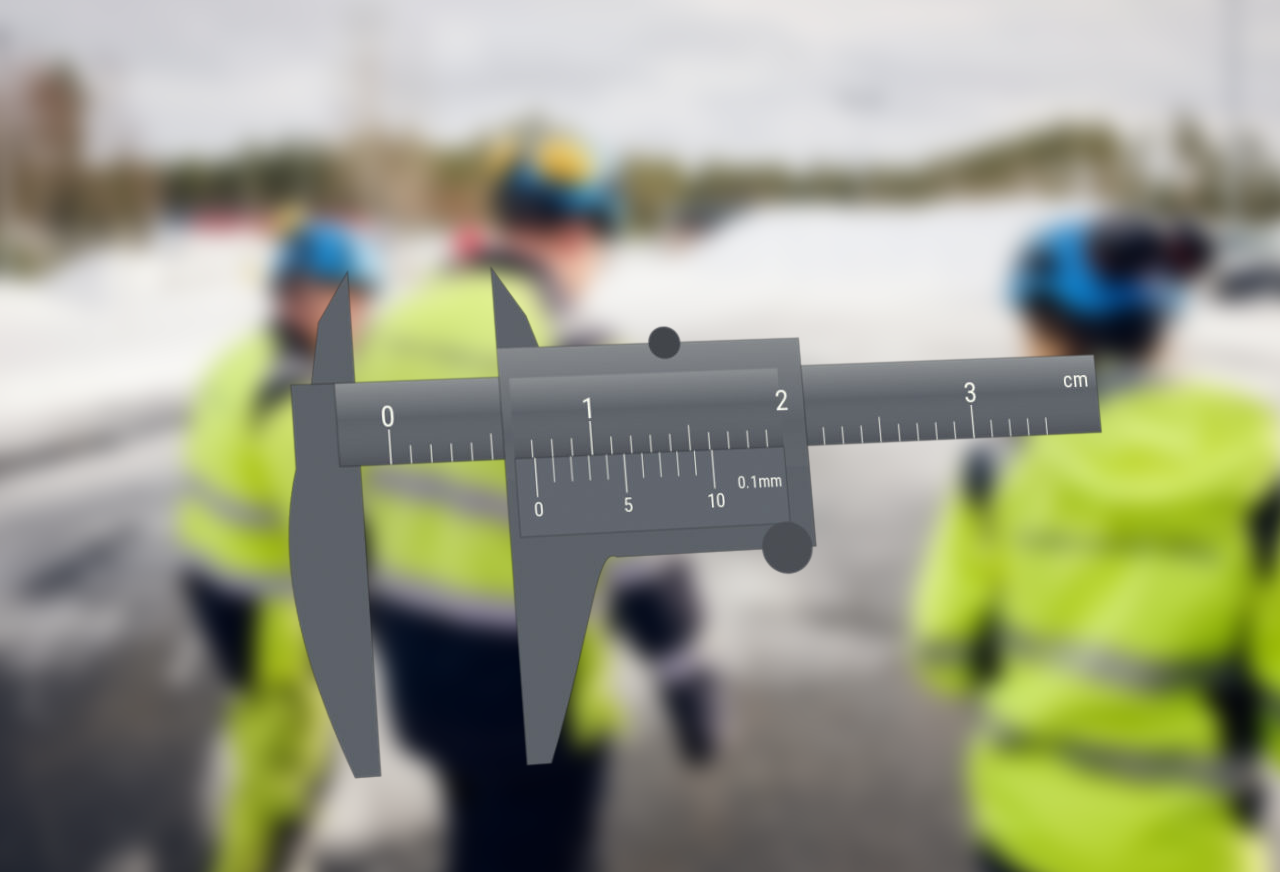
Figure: 7.1 mm
